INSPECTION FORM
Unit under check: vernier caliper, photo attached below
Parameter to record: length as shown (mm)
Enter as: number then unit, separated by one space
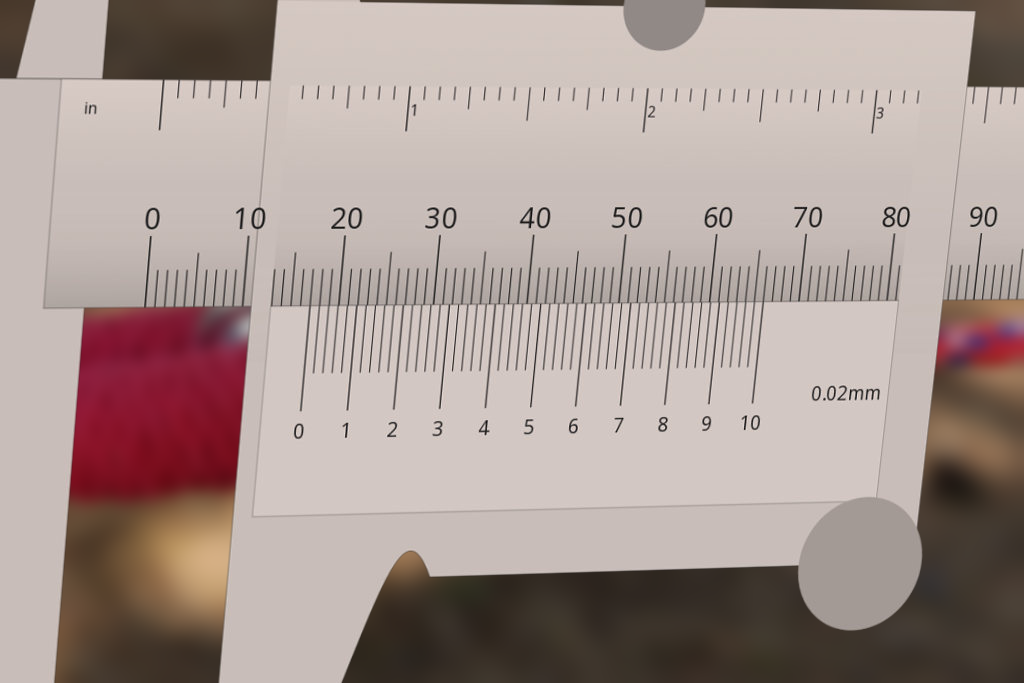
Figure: 17.0 mm
